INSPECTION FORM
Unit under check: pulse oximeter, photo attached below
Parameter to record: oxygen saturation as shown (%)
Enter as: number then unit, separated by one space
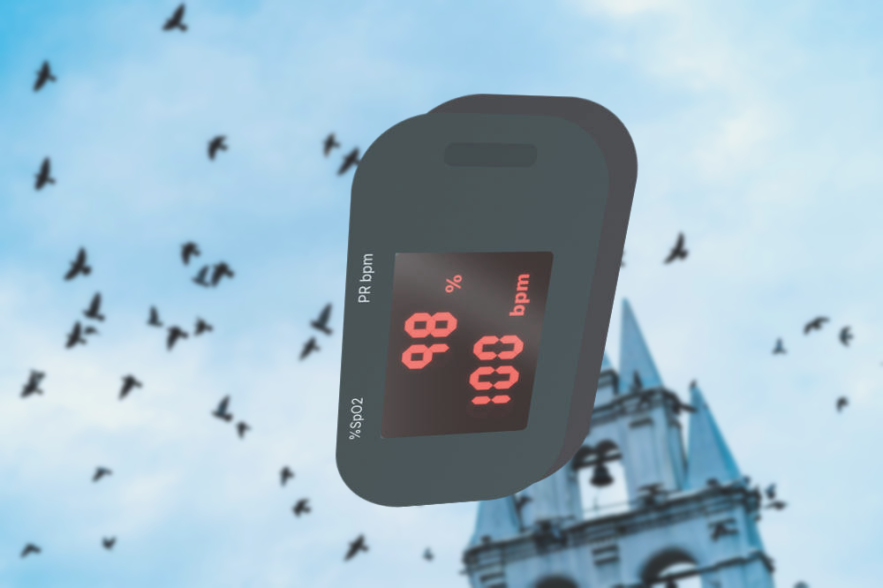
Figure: 98 %
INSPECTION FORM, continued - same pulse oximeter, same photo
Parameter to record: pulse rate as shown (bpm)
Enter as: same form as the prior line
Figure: 100 bpm
